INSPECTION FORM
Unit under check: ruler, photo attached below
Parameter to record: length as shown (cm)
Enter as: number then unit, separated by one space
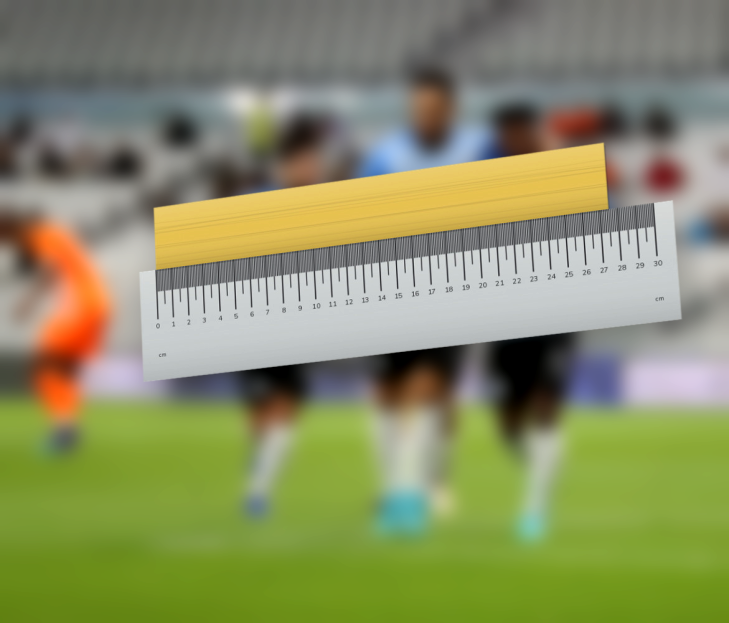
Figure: 27.5 cm
